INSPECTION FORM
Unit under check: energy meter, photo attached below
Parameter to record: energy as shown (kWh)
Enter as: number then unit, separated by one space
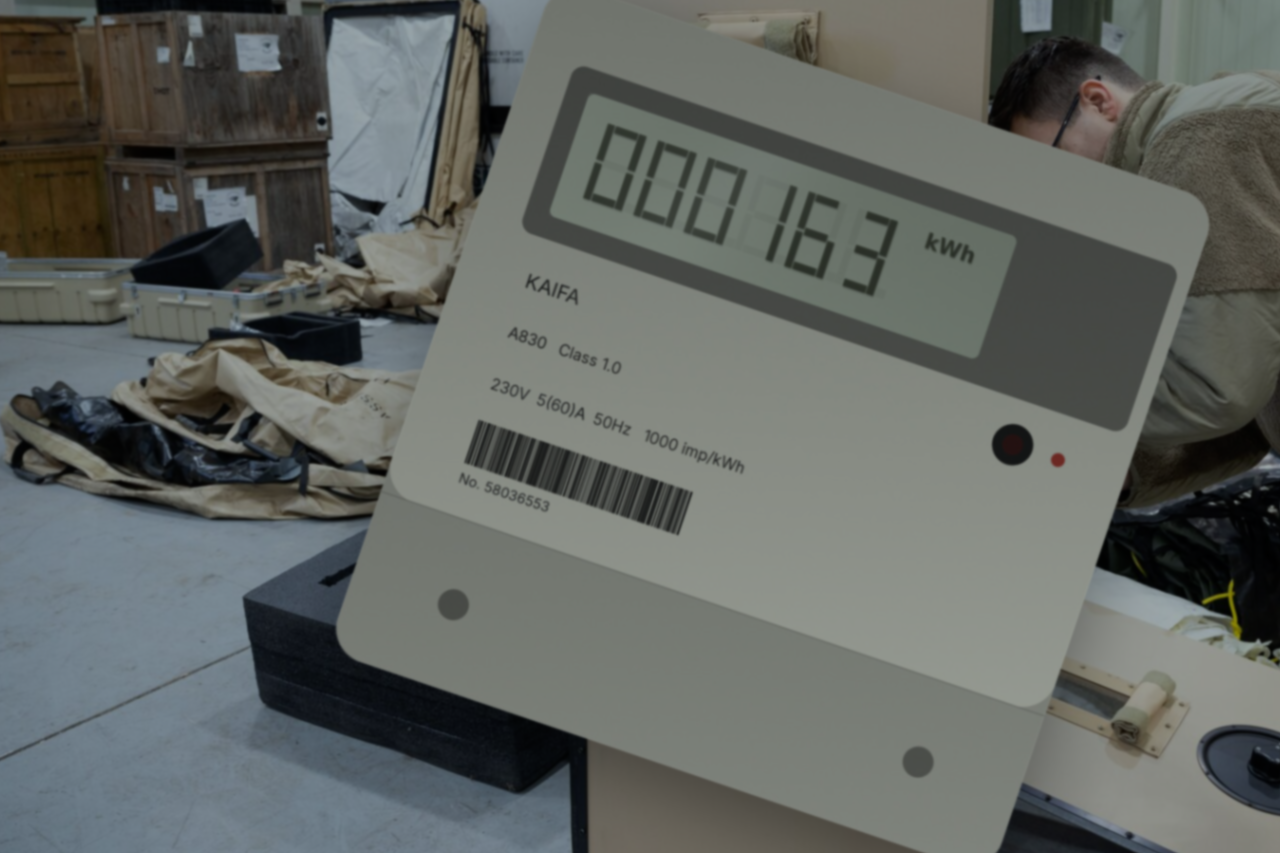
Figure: 163 kWh
